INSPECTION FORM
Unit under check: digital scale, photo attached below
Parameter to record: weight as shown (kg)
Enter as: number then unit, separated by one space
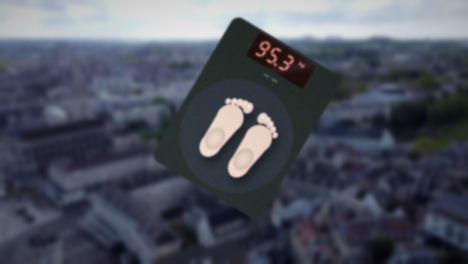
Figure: 95.3 kg
